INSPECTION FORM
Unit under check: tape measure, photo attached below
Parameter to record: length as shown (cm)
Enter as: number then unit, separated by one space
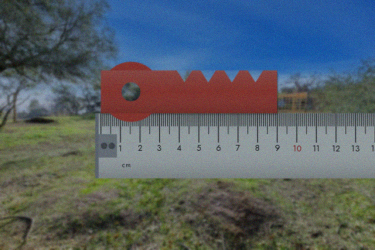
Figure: 9 cm
